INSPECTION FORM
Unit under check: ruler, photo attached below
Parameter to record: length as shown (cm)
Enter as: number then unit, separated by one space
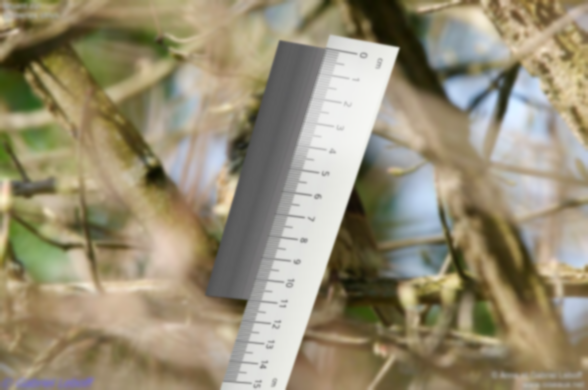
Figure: 11 cm
